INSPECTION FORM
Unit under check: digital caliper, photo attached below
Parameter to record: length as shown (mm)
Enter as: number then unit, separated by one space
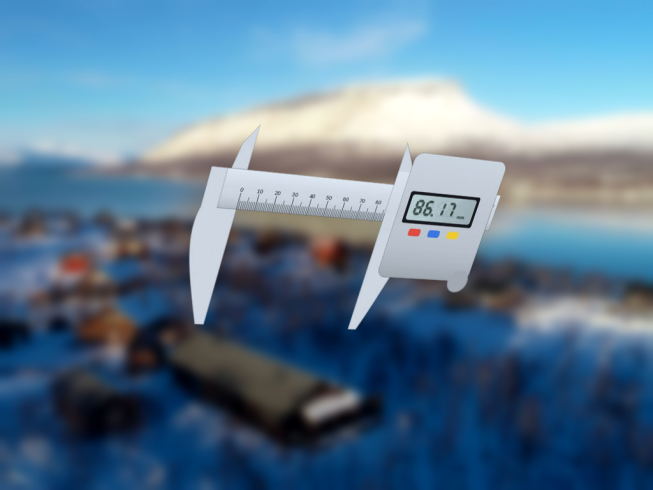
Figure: 86.17 mm
